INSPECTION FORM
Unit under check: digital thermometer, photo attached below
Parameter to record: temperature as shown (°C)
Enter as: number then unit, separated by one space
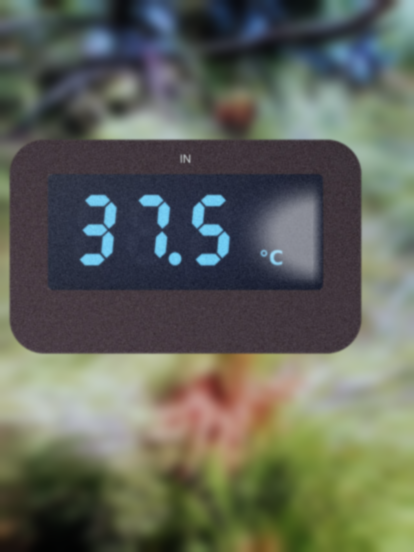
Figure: 37.5 °C
